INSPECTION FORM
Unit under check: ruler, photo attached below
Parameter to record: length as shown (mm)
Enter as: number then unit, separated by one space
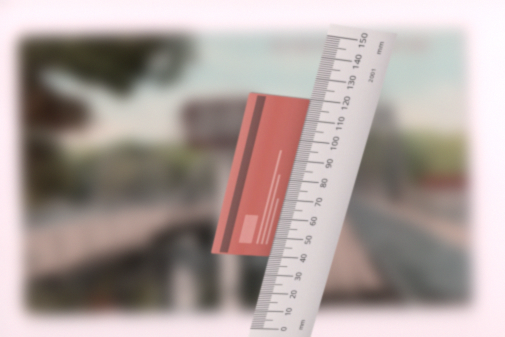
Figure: 80 mm
